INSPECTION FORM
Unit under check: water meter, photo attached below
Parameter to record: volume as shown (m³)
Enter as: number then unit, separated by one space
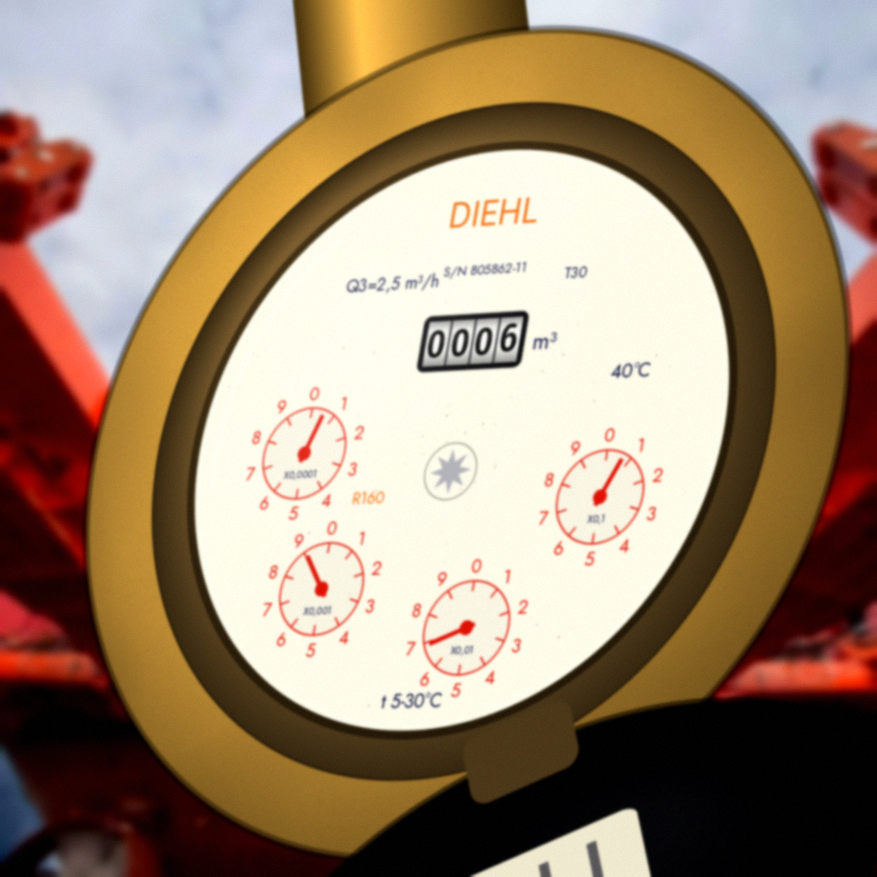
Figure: 6.0690 m³
